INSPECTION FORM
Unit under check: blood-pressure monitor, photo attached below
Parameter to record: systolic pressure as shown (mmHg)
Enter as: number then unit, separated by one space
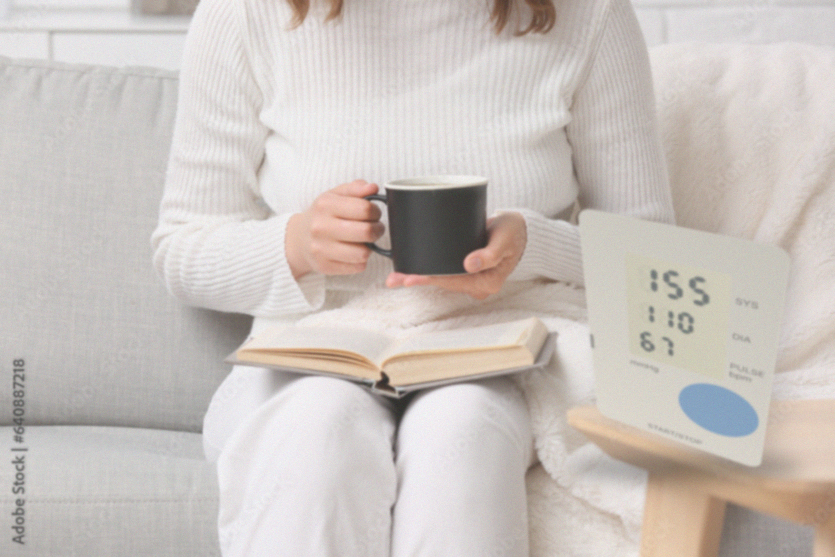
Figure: 155 mmHg
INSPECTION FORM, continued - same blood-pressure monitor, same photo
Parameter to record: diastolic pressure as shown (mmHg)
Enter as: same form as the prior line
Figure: 110 mmHg
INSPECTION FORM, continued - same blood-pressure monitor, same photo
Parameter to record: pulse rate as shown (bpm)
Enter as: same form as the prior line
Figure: 67 bpm
